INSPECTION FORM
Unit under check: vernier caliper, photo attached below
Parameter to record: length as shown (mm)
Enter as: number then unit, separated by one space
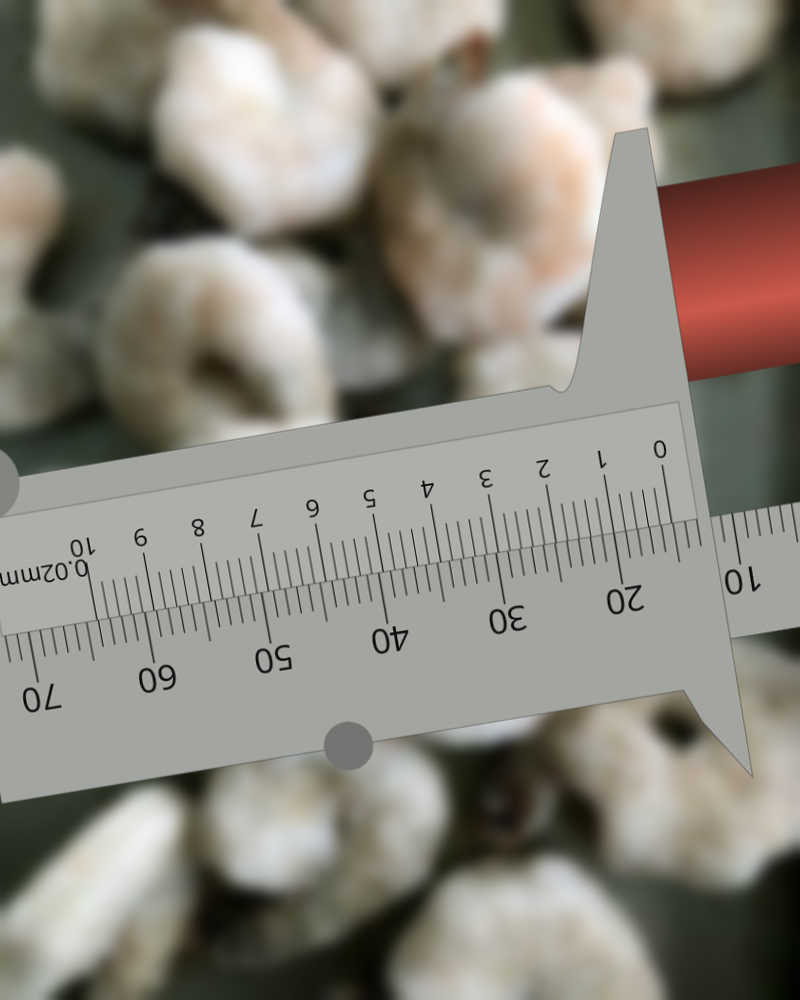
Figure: 15.1 mm
